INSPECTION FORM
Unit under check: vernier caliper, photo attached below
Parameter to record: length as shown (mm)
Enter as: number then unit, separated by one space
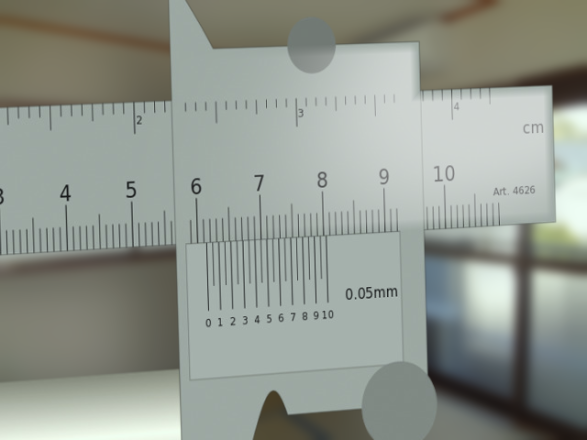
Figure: 61.4 mm
